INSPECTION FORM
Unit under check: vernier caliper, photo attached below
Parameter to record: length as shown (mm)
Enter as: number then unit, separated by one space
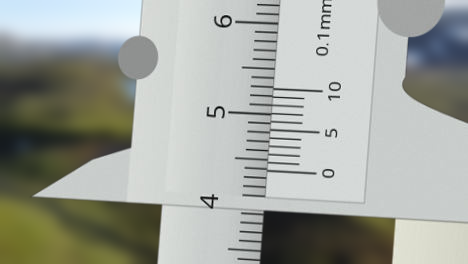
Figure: 43.8 mm
